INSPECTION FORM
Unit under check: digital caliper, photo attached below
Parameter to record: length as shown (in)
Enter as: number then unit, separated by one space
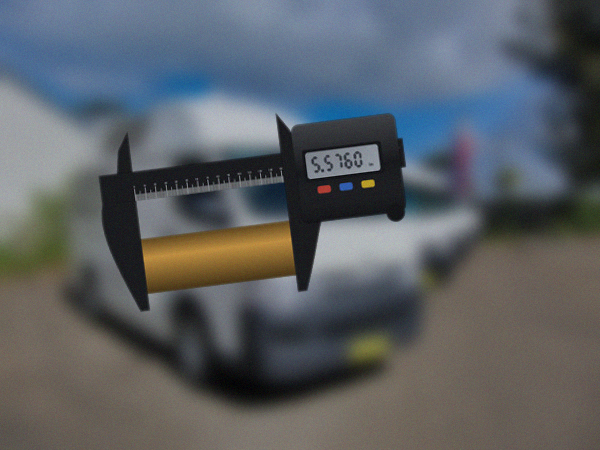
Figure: 5.5760 in
